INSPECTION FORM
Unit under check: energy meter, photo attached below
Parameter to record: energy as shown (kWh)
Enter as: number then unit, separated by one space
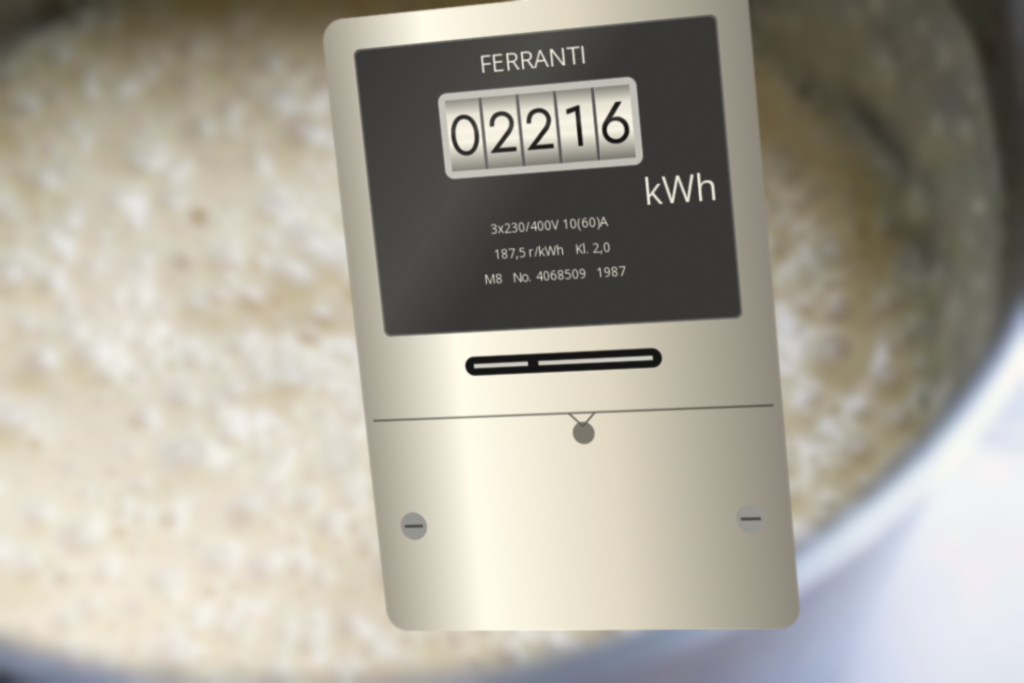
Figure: 2216 kWh
